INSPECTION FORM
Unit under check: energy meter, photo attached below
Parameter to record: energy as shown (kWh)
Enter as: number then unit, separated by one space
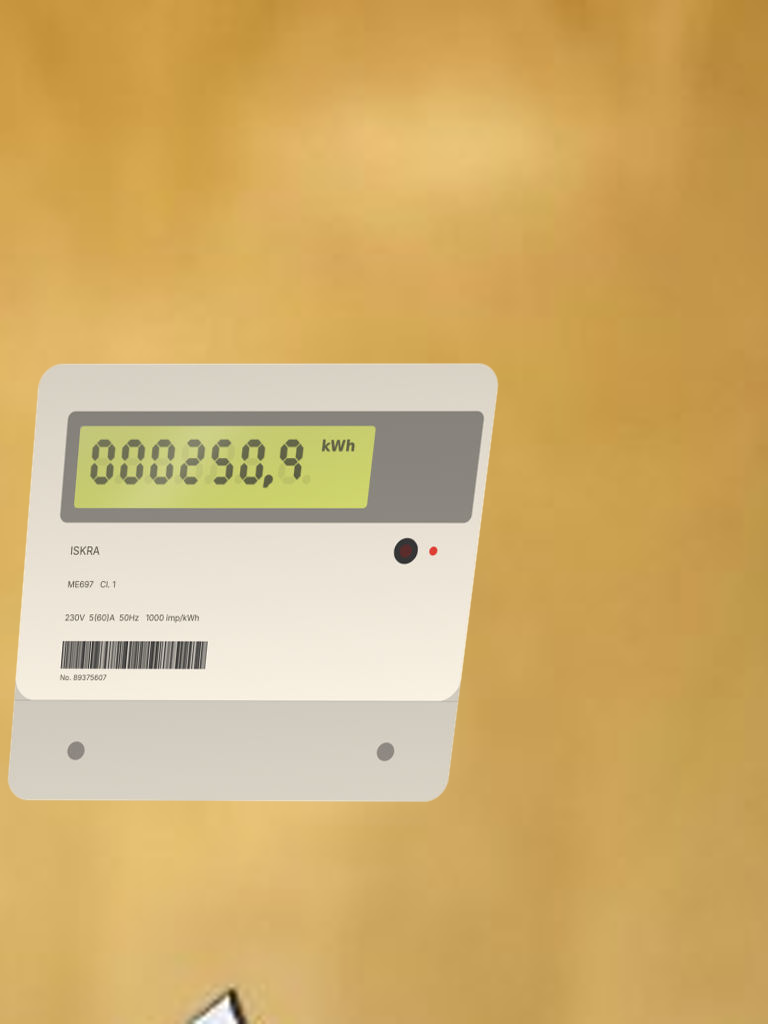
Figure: 250.9 kWh
